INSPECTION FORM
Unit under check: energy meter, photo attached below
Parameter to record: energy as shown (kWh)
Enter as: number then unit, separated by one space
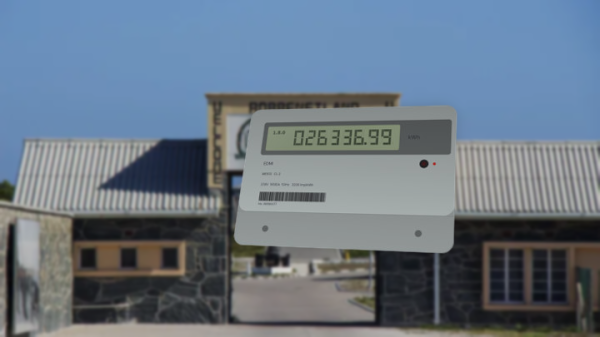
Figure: 26336.99 kWh
